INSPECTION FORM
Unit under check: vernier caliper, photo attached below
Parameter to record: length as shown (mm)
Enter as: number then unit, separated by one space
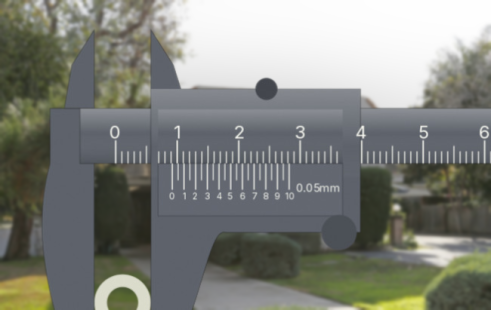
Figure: 9.2 mm
